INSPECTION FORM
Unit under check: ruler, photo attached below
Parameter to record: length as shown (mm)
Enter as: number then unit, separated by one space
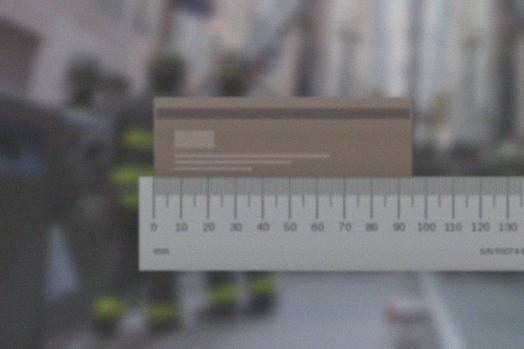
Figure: 95 mm
